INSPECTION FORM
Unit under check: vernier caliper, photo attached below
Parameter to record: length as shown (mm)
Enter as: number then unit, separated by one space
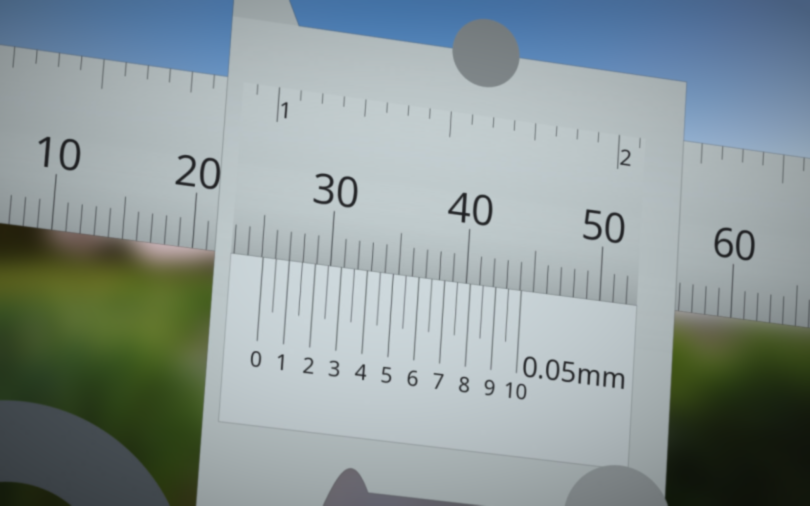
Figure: 25.1 mm
